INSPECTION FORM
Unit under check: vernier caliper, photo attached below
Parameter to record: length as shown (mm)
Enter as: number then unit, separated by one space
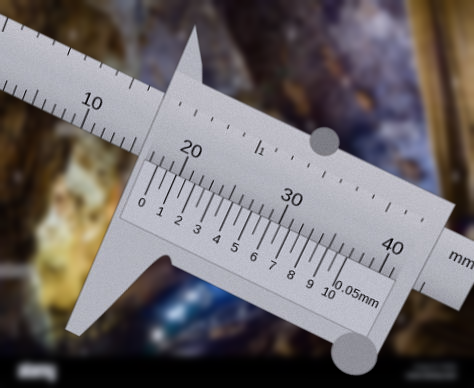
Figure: 17.8 mm
